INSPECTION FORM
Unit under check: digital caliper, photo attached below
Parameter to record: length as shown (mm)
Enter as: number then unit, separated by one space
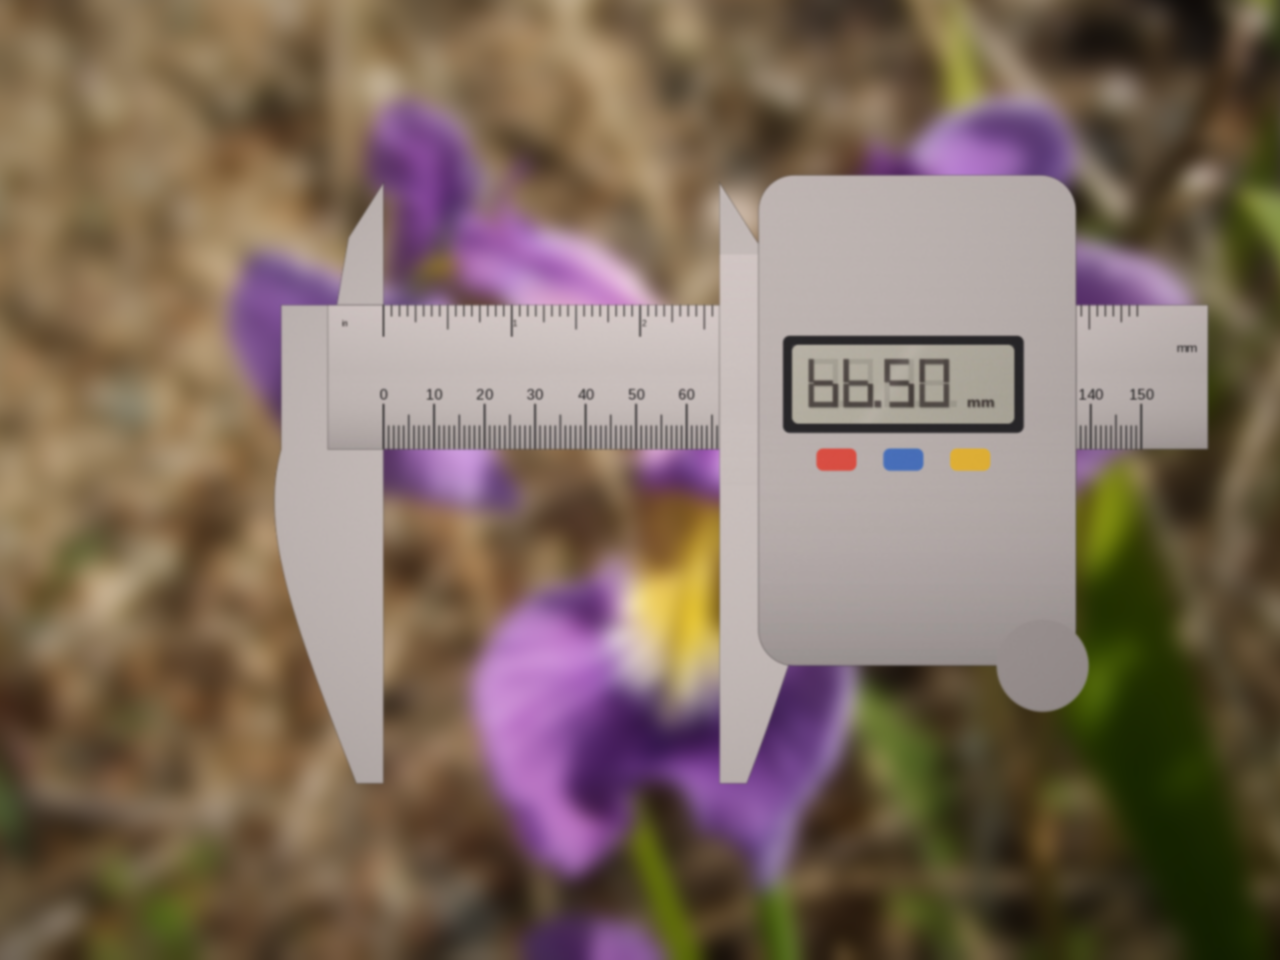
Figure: 66.50 mm
